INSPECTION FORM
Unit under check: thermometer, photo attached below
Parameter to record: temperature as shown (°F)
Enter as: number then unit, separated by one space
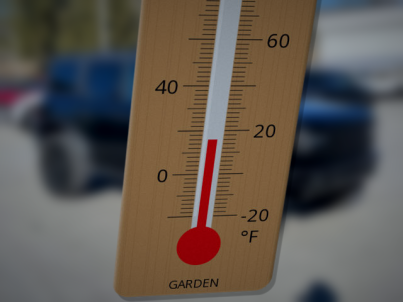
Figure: 16 °F
